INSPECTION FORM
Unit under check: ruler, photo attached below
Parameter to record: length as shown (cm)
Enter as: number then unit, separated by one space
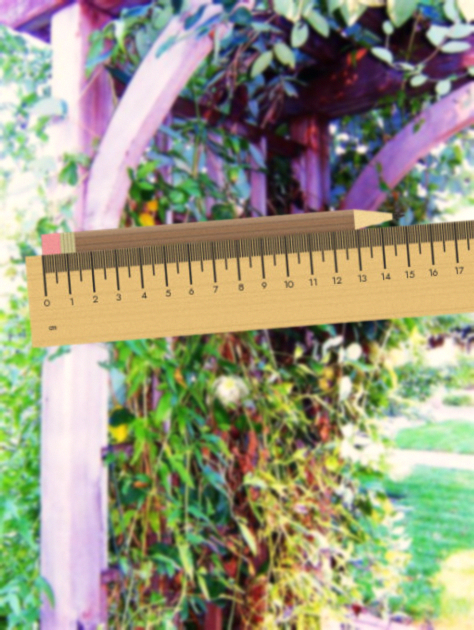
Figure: 15 cm
